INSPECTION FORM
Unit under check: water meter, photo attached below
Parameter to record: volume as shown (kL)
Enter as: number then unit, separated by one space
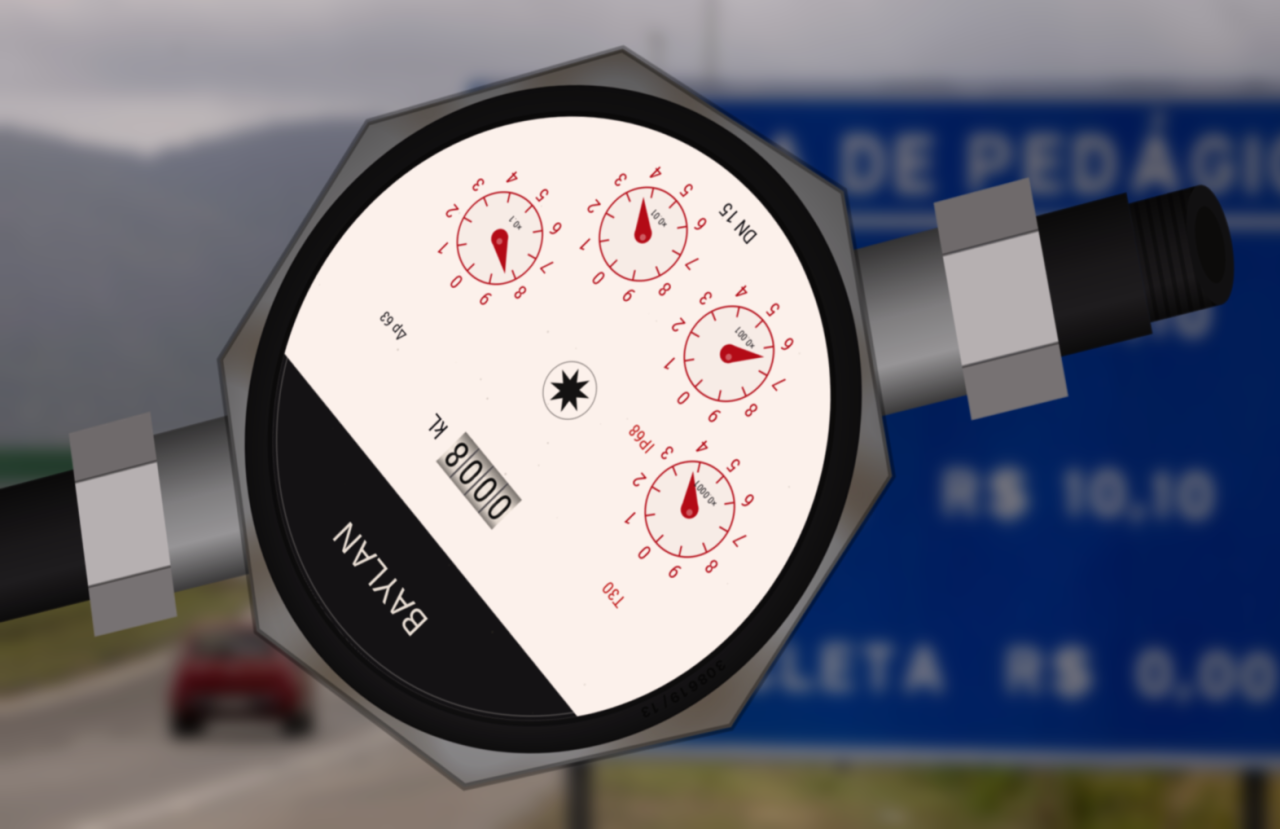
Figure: 8.8363 kL
